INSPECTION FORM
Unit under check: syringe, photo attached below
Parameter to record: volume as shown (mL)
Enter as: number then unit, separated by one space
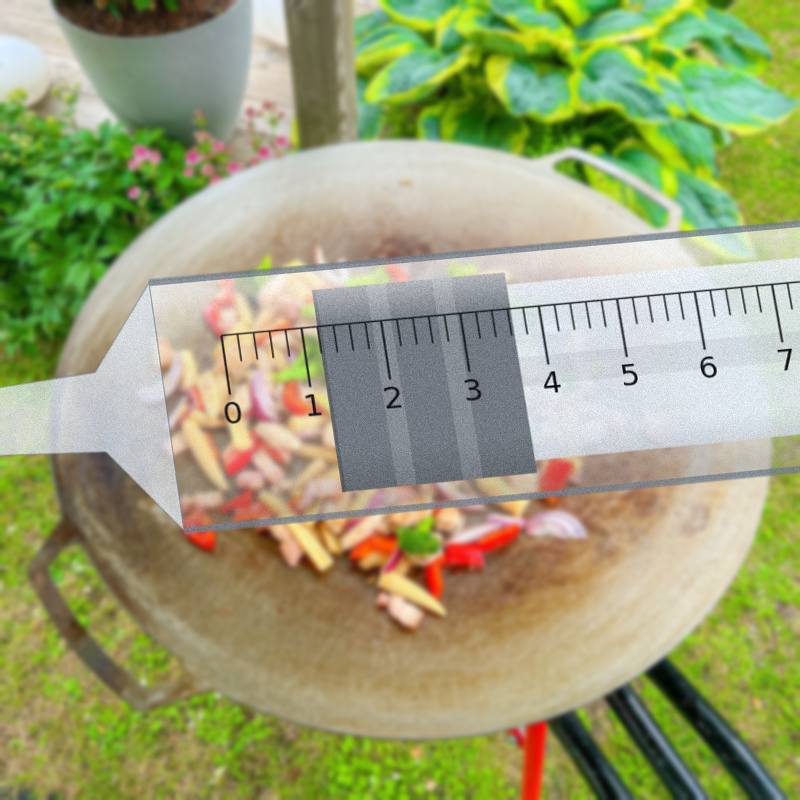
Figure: 1.2 mL
